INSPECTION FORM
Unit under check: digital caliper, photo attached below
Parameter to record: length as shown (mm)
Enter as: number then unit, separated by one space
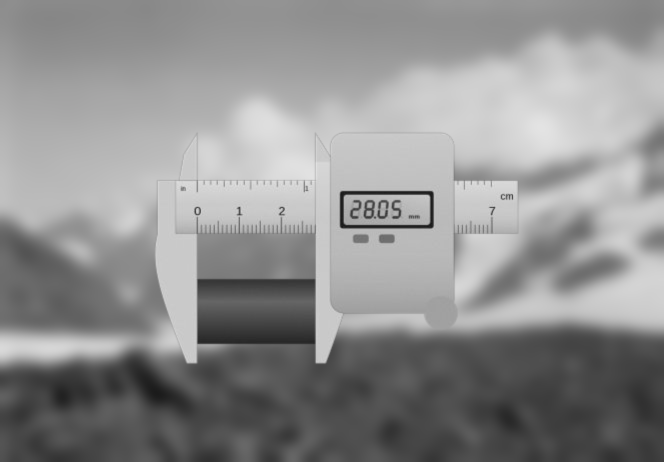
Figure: 28.05 mm
